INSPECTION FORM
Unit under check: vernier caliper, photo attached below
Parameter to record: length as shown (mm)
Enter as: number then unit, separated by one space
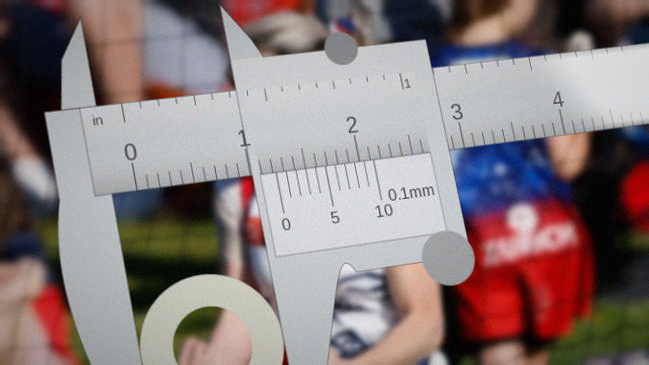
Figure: 12.3 mm
